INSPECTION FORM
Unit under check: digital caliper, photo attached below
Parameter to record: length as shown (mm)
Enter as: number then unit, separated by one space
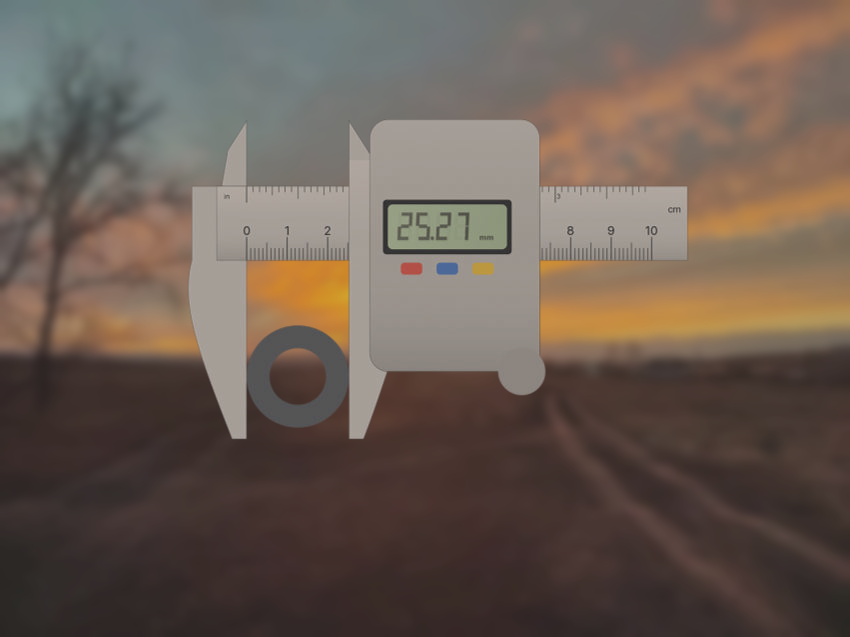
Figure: 25.27 mm
